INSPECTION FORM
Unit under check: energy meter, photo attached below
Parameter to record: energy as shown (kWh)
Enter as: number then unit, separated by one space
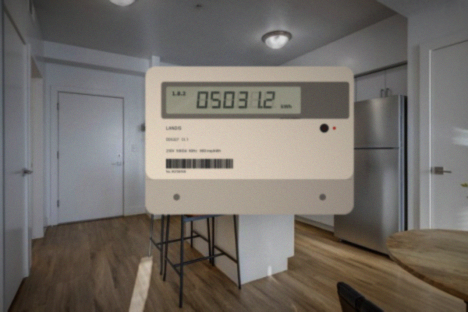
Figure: 5031.2 kWh
